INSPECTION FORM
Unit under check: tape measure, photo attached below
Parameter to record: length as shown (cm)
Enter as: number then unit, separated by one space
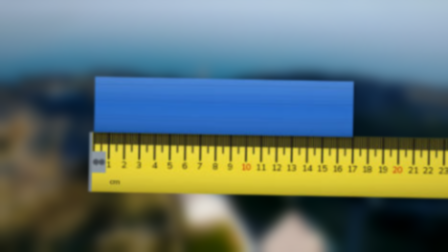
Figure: 17 cm
